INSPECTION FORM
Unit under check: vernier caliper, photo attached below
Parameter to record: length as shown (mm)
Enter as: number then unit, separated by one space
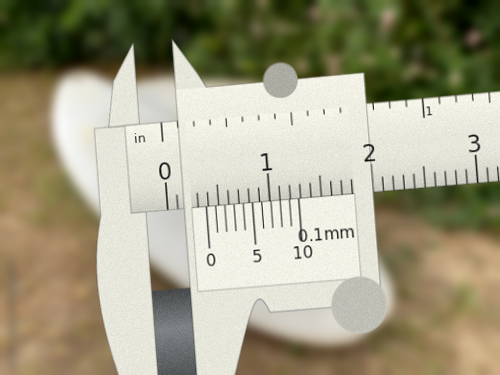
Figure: 3.8 mm
